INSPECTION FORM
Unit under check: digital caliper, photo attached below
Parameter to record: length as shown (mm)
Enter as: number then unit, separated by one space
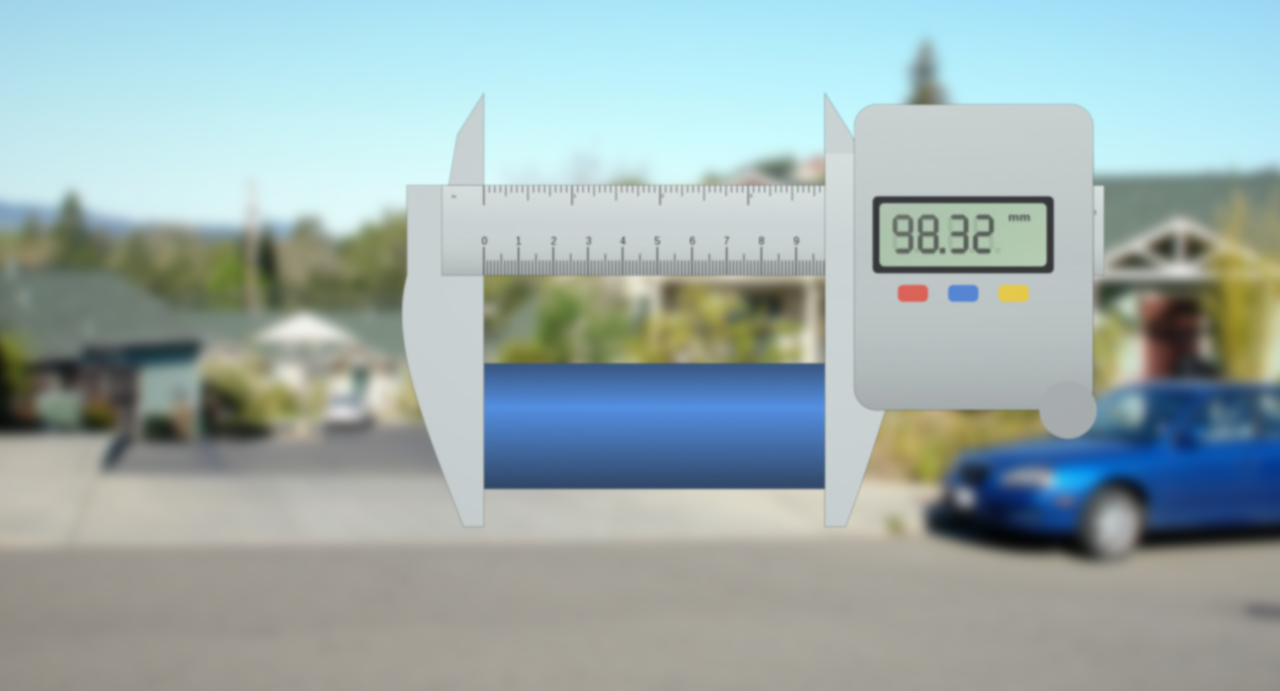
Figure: 98.32 mm
